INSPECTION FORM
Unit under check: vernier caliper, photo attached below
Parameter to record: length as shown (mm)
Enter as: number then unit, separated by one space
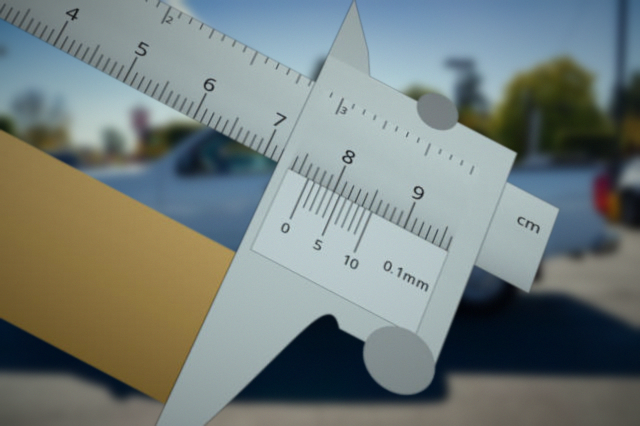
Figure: 76.4 mm
